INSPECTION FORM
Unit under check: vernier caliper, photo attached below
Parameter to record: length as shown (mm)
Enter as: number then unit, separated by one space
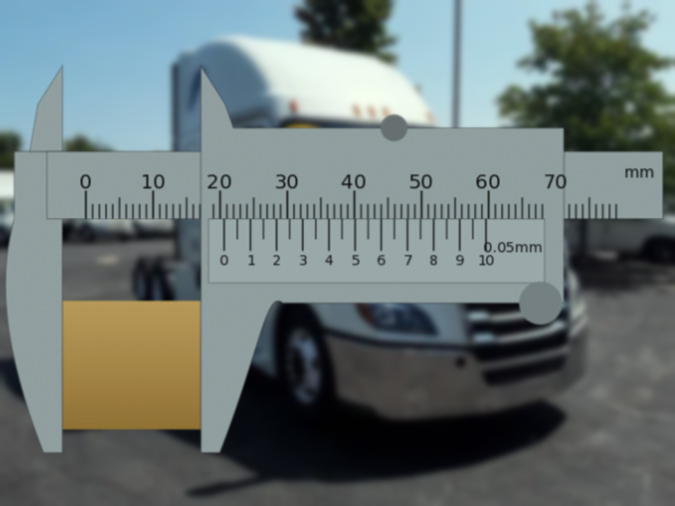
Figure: 20.6 mm
